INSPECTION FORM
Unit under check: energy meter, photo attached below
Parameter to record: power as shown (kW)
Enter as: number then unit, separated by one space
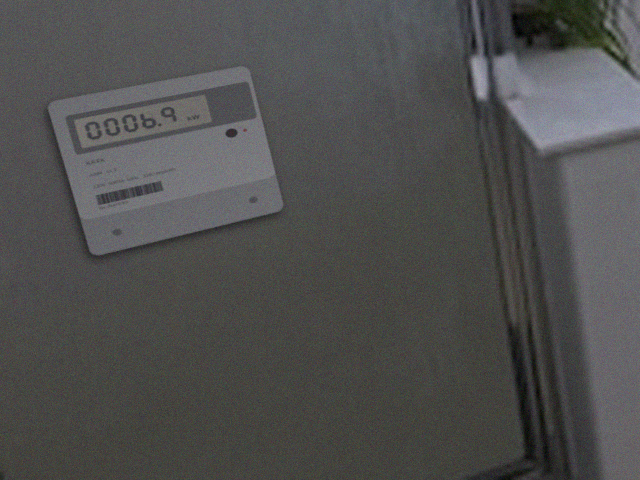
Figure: 6.9 kW
